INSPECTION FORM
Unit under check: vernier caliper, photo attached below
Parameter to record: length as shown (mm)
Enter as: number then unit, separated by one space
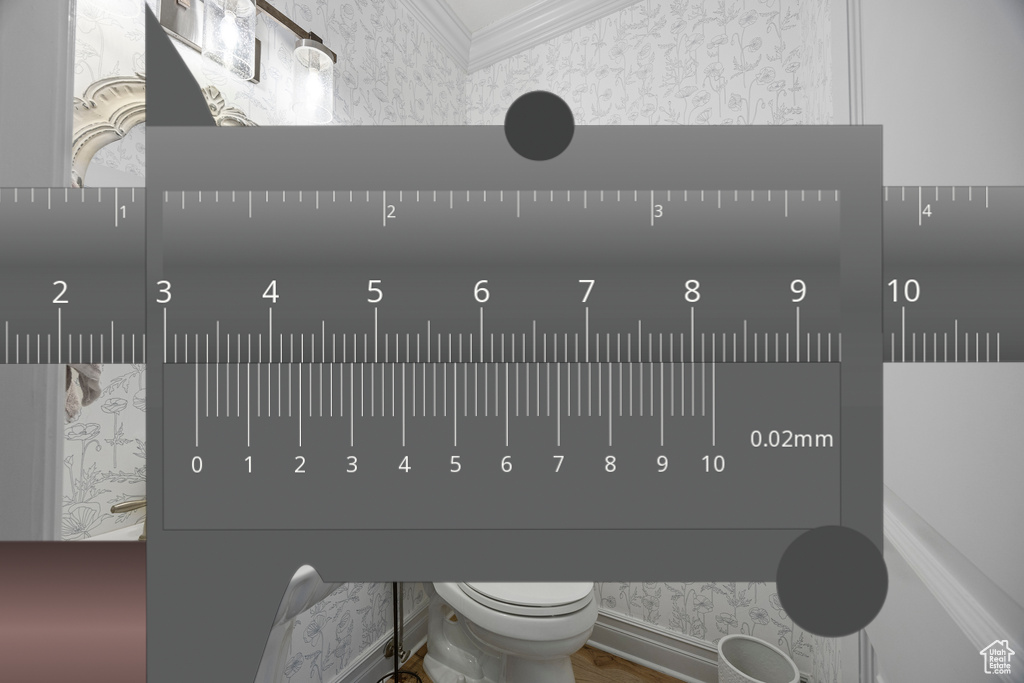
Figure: 33.0 mm
